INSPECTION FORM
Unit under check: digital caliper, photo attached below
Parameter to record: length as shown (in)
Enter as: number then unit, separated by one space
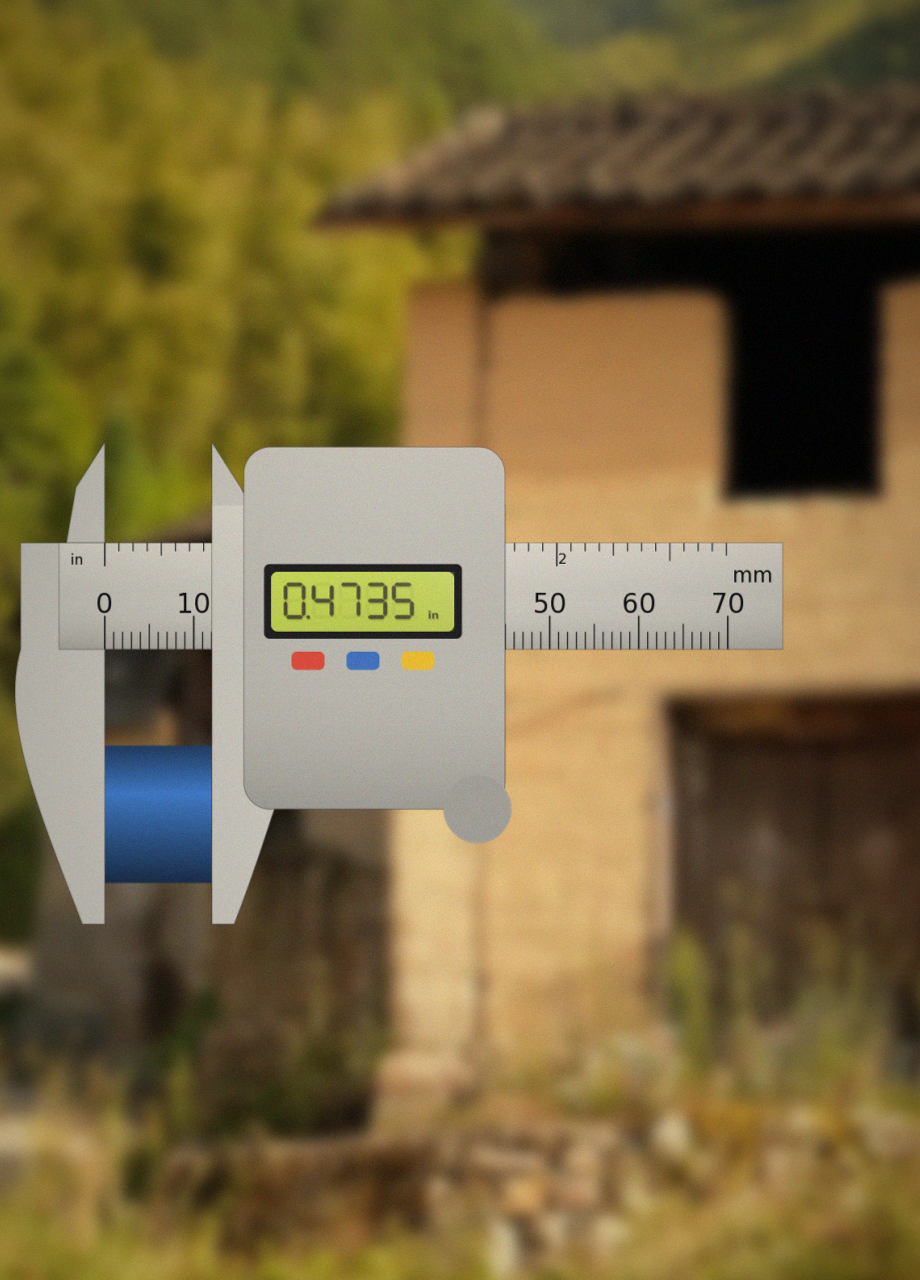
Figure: 0.4735 in
